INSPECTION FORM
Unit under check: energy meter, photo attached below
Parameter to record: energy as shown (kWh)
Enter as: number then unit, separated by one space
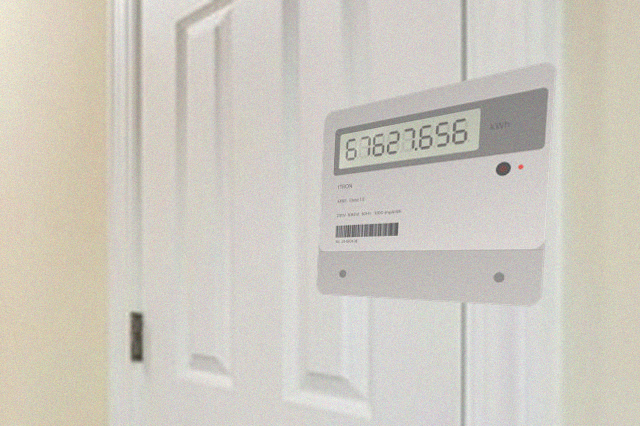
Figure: 67627.656 kWh
